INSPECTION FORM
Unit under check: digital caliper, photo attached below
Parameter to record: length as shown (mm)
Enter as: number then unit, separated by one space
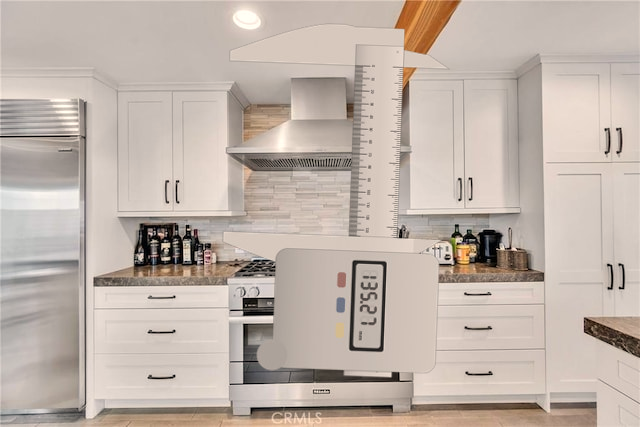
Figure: 135.27 mm
